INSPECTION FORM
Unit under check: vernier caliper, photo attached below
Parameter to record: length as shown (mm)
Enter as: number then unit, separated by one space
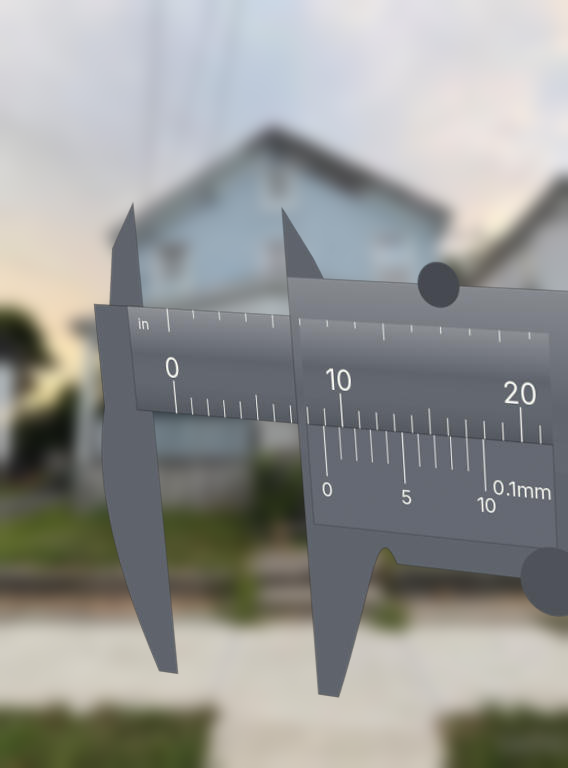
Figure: 8.9 mm
